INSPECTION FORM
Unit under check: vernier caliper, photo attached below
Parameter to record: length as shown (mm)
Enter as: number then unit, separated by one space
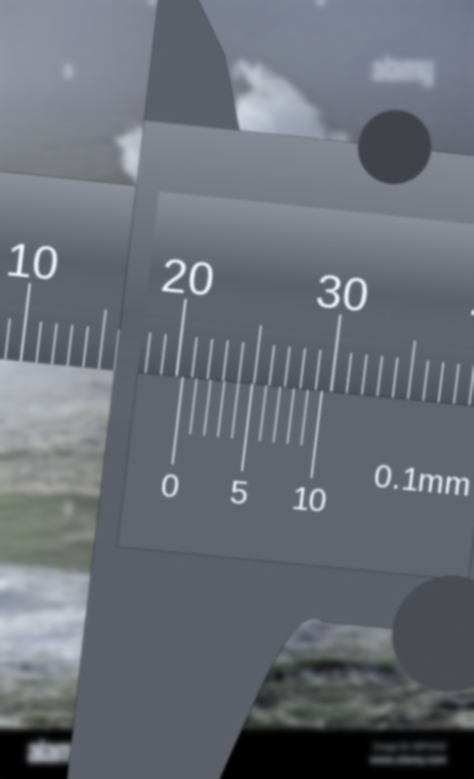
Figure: 20.4 mm
